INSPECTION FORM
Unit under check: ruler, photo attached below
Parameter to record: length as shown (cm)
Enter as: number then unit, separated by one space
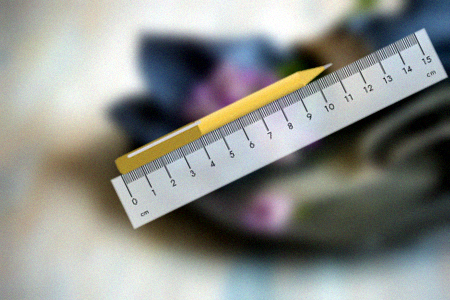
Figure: 11 cm
